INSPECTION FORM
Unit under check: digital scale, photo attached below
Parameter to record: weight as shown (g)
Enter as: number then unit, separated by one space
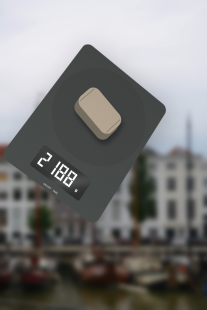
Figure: 2188 g
